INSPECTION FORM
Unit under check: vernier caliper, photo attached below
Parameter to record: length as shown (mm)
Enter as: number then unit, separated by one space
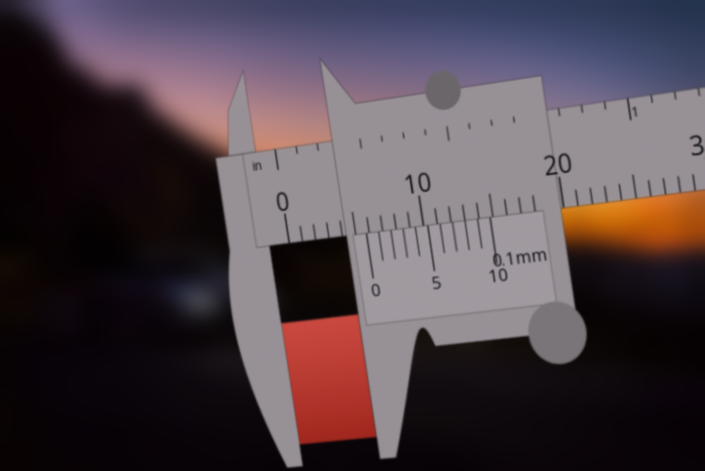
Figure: 5.8 mm
